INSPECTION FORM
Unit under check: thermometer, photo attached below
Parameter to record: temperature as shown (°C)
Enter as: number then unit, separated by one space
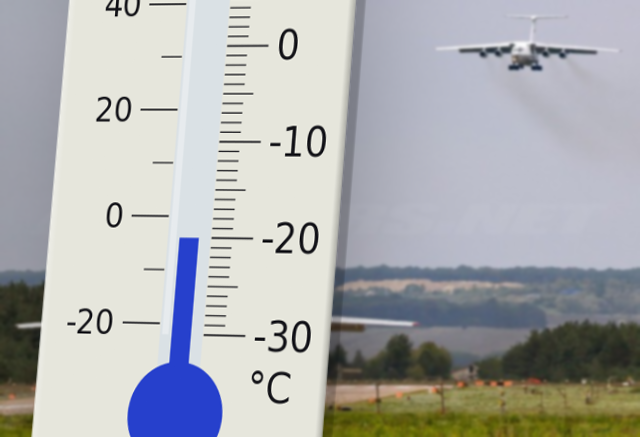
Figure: -20 °C
